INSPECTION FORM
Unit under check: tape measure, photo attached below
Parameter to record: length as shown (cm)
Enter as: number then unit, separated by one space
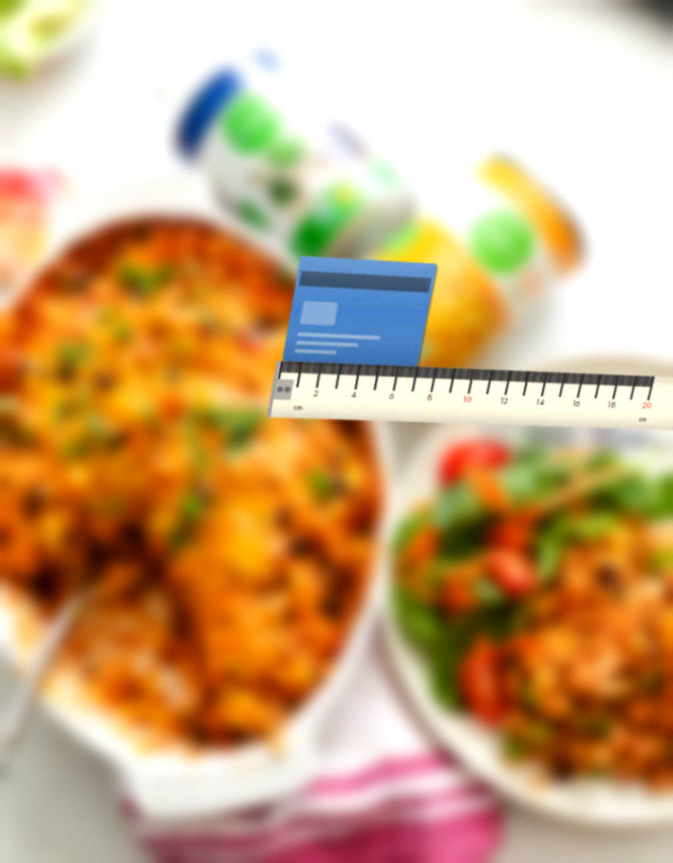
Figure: 7 cm
